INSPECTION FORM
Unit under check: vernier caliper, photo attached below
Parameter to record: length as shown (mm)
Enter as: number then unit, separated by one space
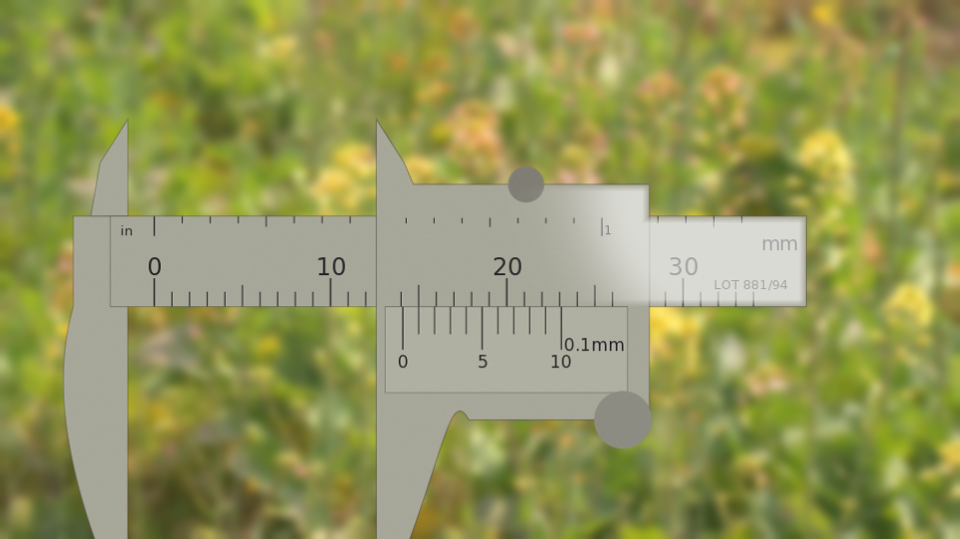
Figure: 14.1 mm
